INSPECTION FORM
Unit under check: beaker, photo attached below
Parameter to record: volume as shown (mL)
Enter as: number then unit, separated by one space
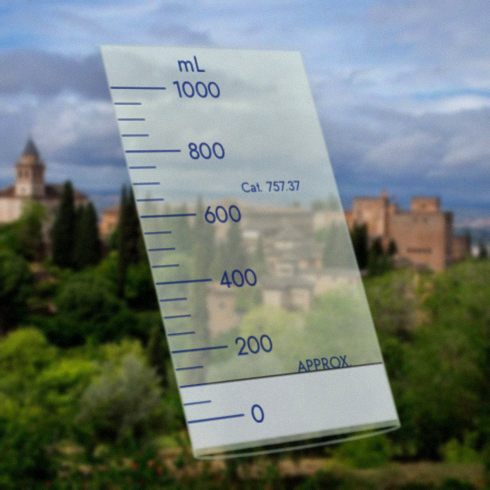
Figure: 100 mL
